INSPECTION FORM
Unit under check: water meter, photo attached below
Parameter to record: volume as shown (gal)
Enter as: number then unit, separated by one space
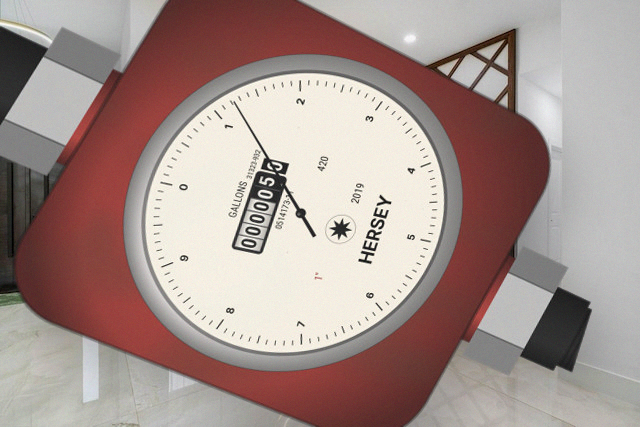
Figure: 51.2 gal
